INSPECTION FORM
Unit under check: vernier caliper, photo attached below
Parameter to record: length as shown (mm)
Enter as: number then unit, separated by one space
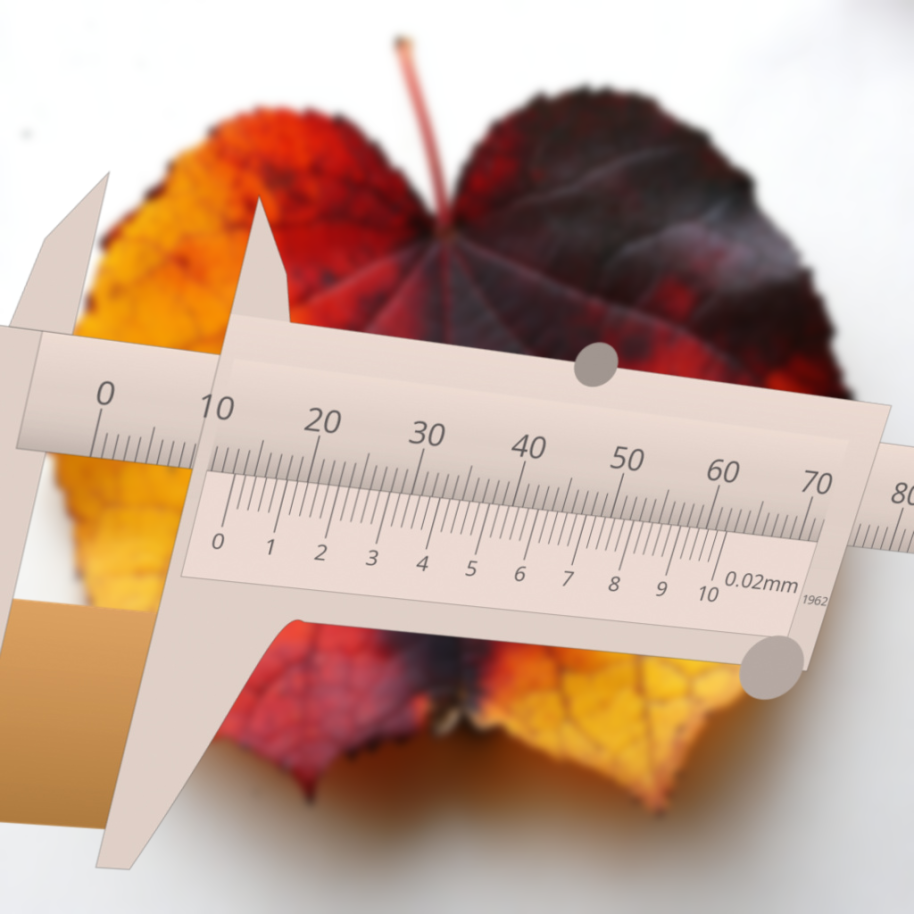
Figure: 13.2 mm
